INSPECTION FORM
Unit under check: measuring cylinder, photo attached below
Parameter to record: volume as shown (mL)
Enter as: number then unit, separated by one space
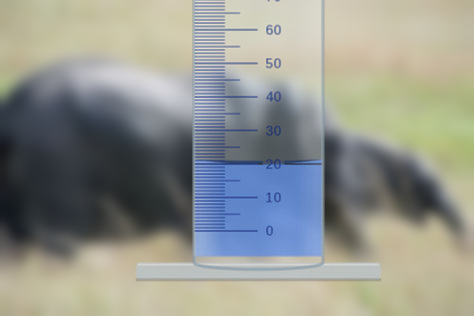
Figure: 20 mL
